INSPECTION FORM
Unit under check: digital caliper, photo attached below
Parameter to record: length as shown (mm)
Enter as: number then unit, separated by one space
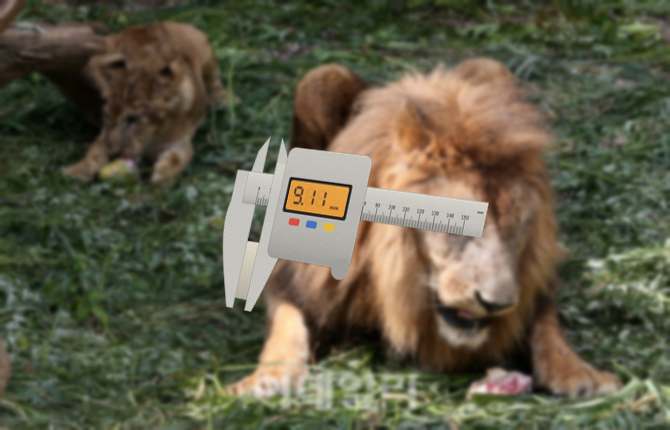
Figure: 9.11 mm
